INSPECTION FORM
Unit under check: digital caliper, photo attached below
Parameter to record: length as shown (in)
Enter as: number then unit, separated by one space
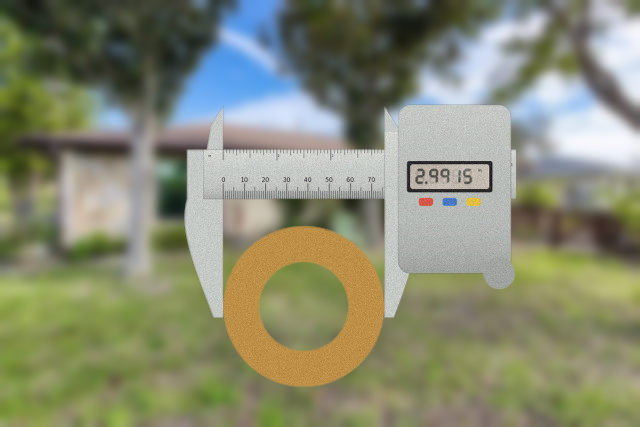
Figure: 2.9915 in
